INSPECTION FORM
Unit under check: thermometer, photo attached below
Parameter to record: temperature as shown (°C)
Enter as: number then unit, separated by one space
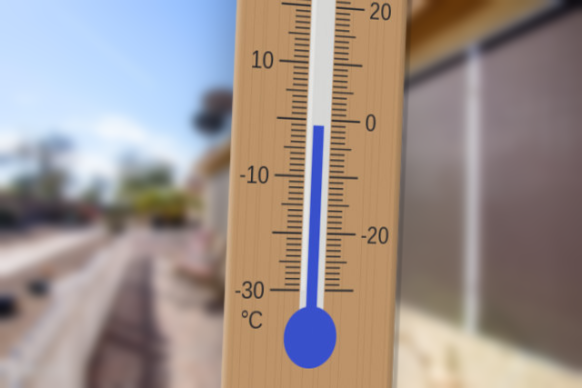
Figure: -1 °C
